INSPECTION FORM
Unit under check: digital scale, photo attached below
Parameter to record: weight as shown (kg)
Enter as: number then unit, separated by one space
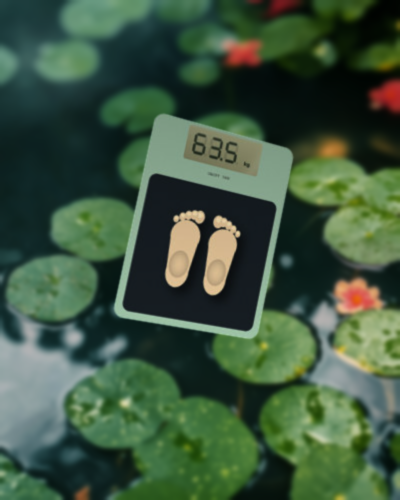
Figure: 63.5 kg
